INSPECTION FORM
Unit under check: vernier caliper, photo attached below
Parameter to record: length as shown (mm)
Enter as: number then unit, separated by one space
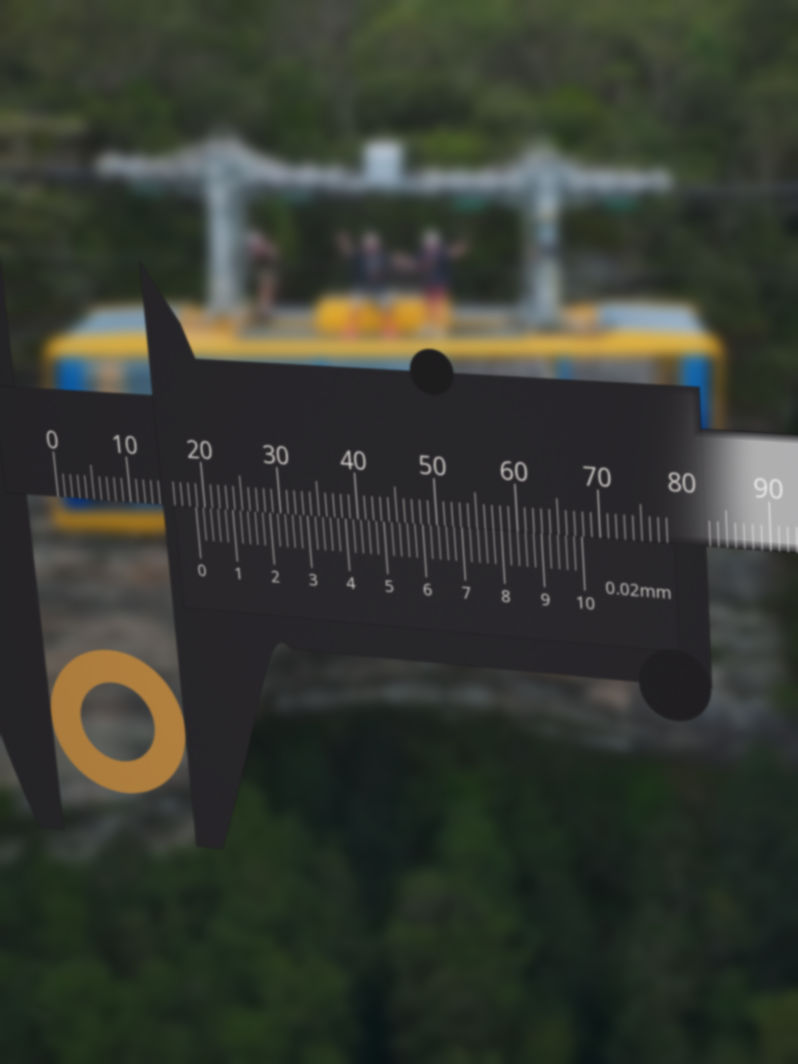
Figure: 18.8 mm
